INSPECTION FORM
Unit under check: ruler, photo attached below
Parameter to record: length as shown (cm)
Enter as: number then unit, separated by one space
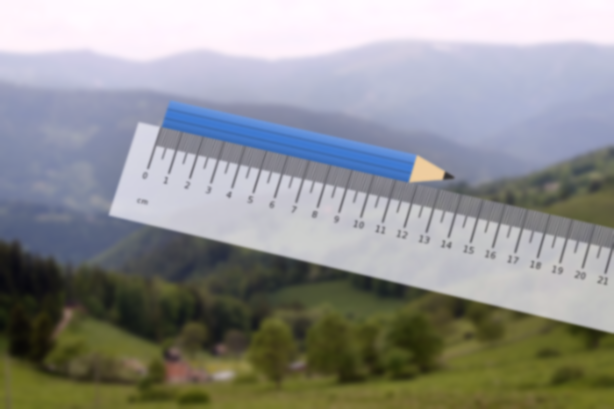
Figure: 13.5 cm
